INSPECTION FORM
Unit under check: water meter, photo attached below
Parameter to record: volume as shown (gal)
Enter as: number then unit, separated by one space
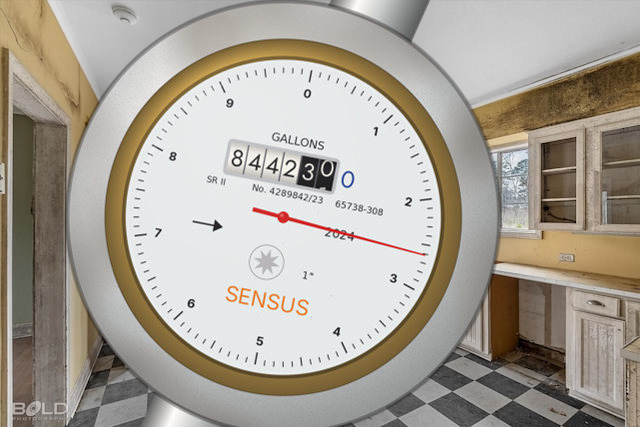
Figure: 8442302.6 gal
